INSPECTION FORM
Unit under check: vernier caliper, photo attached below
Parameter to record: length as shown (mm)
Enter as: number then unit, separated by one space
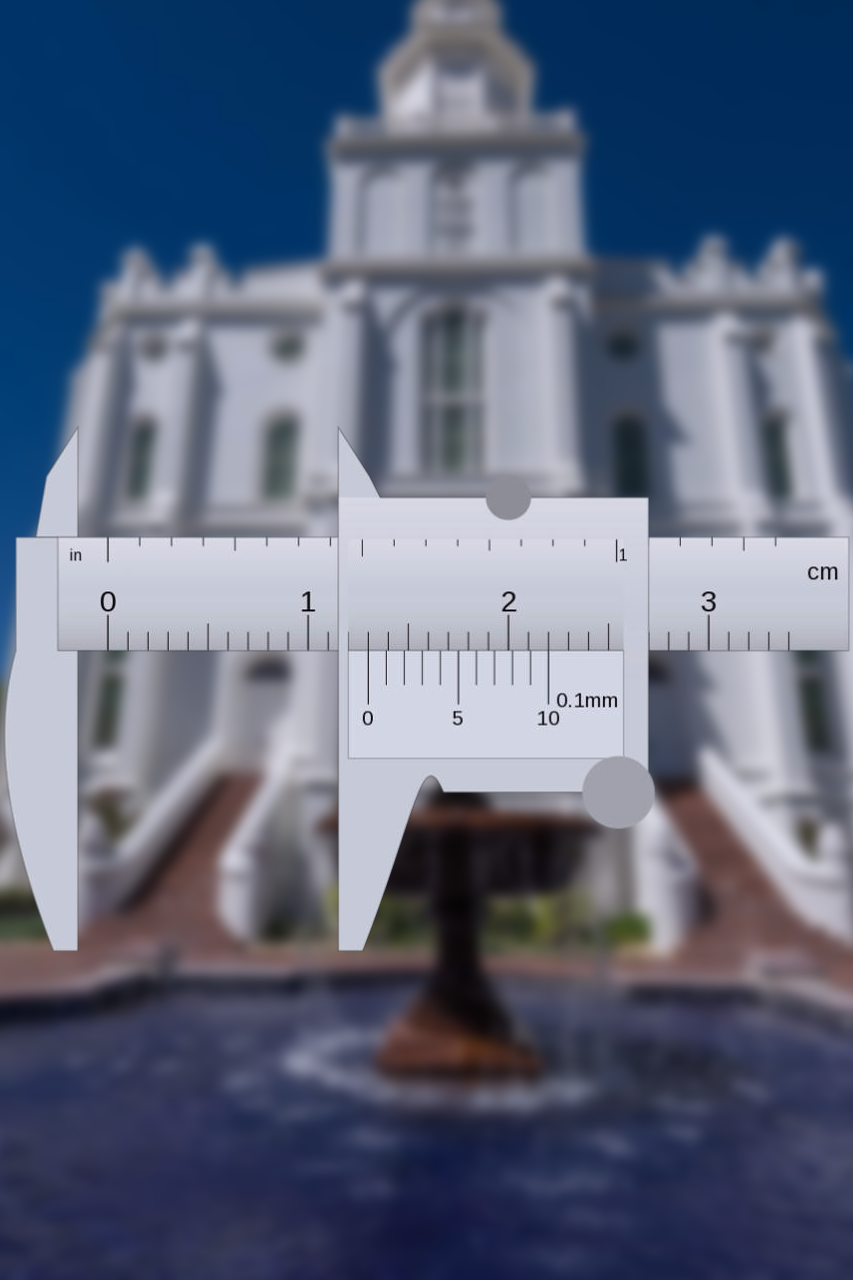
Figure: 13.0 mm
